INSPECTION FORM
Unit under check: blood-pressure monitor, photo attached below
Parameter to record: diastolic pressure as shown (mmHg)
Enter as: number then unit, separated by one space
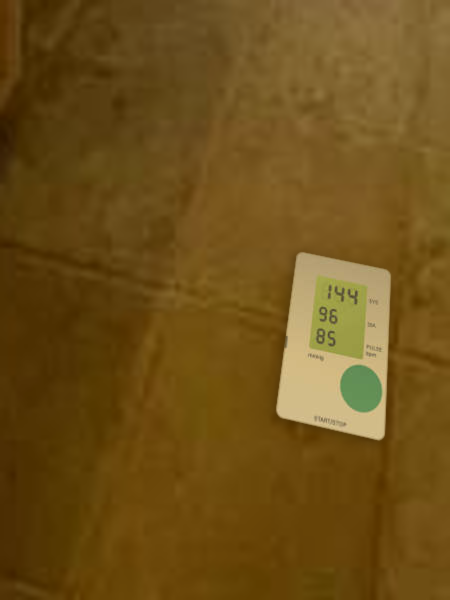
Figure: 96 mmHg
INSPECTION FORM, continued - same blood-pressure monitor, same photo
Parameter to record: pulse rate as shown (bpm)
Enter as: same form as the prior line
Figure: 85 bpm
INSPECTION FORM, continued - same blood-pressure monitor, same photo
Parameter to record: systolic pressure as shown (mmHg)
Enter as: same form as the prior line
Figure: 144 mmHg
